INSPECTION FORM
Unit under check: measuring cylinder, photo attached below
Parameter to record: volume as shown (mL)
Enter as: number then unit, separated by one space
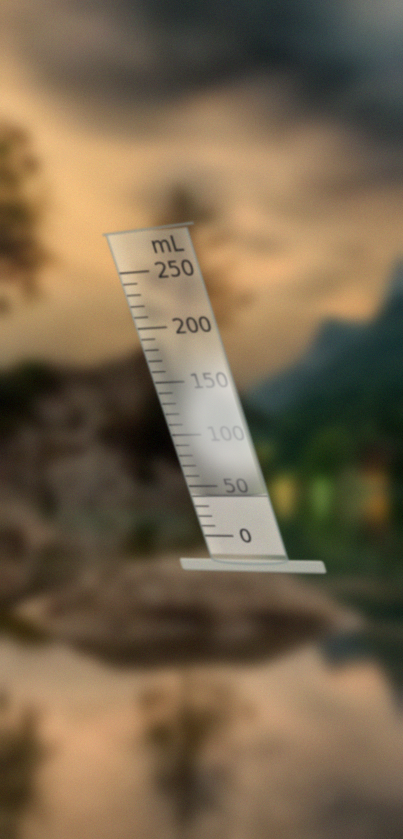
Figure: 40 mL
